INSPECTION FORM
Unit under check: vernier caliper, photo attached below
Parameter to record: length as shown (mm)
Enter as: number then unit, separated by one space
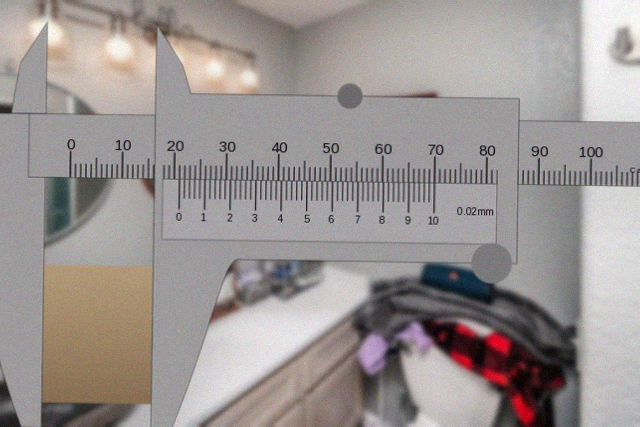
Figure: 21.0 mm
